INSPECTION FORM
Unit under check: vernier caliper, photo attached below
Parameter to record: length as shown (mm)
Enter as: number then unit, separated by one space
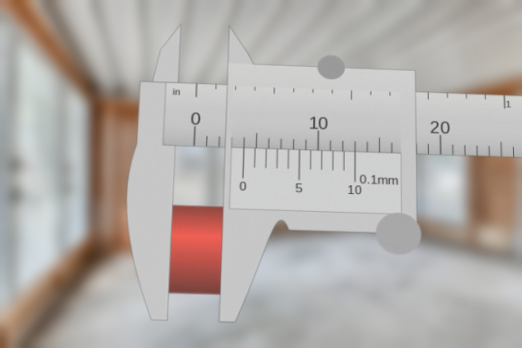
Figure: 4.0 mm
